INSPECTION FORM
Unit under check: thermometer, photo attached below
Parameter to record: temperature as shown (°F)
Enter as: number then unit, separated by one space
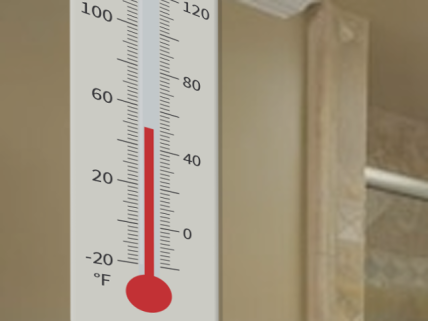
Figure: 50 °F
